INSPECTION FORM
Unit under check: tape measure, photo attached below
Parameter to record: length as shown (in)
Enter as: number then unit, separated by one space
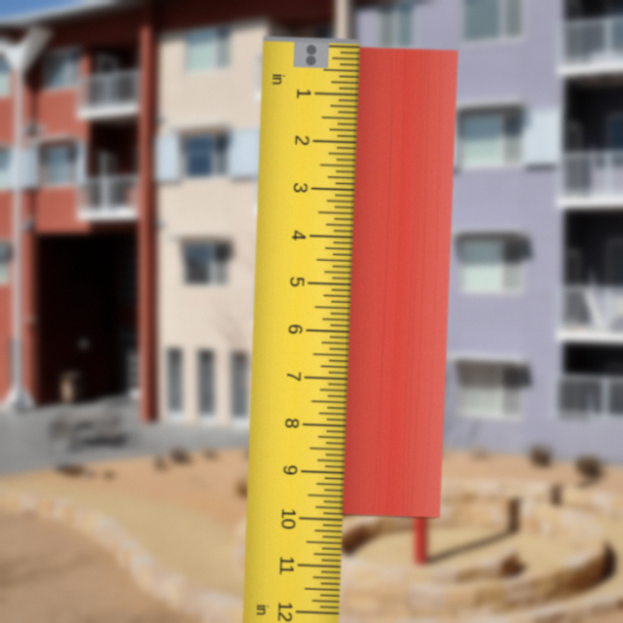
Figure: 9.875 in
